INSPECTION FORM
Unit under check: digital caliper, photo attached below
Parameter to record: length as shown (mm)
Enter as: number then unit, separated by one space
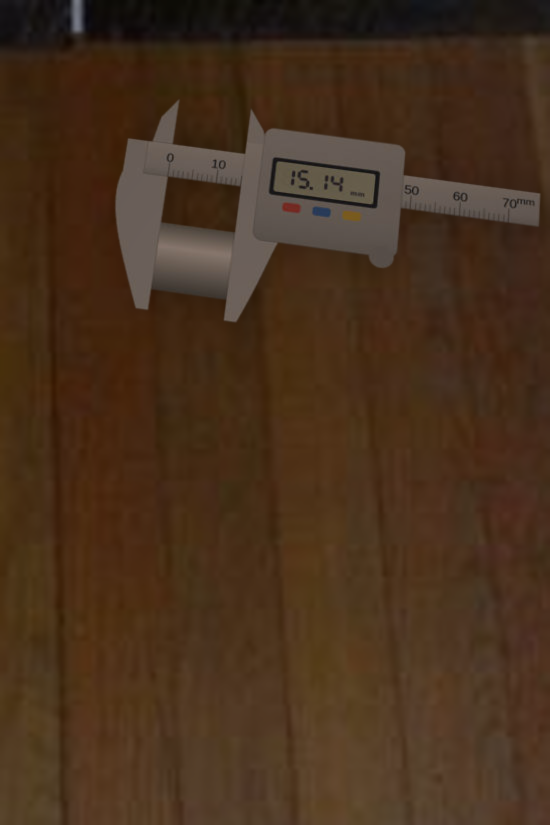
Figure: 15.14 mm
